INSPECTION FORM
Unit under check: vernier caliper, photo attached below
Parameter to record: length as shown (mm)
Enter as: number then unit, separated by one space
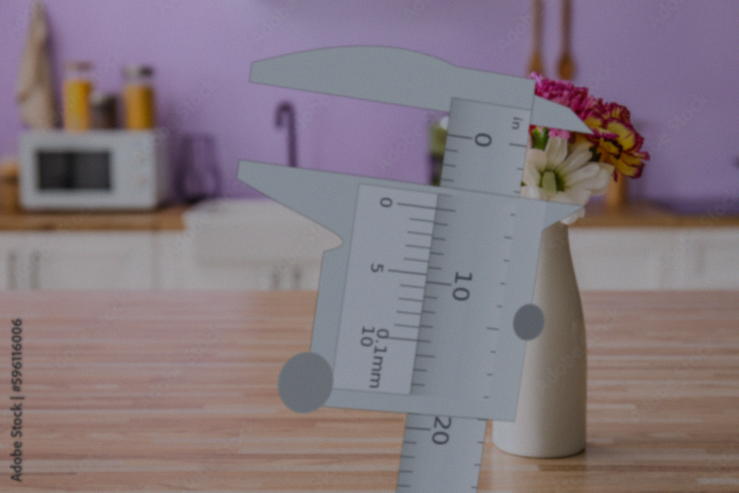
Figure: 5.0 mm
